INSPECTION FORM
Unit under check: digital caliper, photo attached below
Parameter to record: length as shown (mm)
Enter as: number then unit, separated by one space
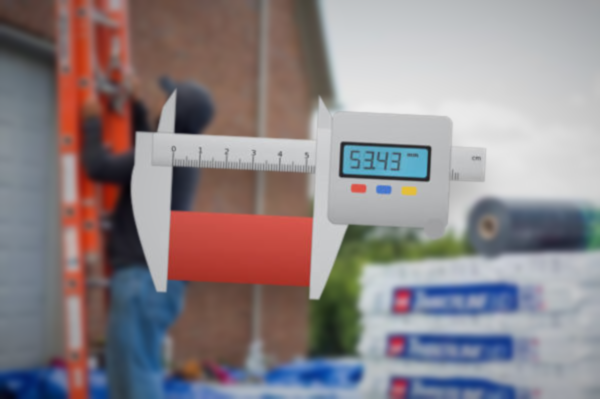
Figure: 53.43 mm
